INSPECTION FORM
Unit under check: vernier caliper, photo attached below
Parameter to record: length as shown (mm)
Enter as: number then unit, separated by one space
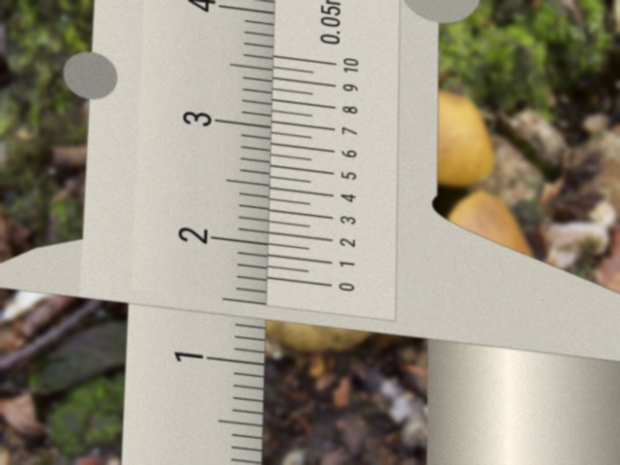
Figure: 17.2 mm
